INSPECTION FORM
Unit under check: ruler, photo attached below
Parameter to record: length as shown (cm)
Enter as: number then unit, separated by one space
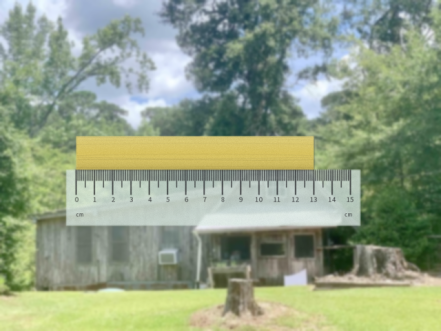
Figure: 13 cm
